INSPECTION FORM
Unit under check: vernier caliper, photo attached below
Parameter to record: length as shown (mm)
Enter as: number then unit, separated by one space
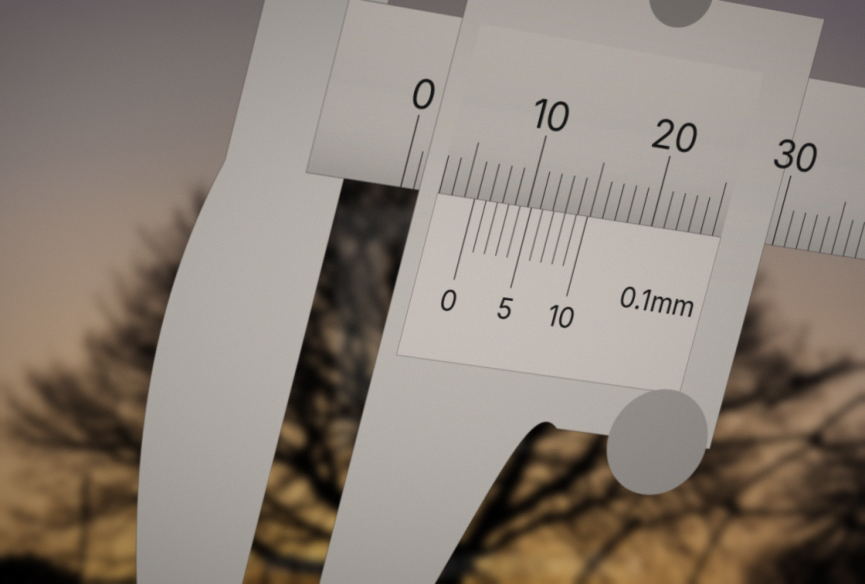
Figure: 5.8 mm
